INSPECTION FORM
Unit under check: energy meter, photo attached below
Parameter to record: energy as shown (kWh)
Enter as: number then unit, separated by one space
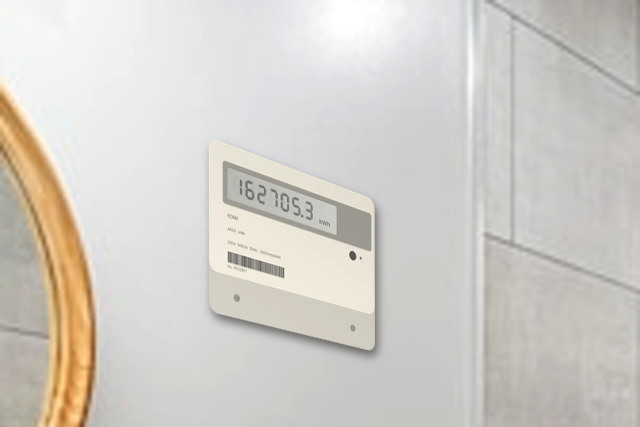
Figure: 162705.3 kWh
